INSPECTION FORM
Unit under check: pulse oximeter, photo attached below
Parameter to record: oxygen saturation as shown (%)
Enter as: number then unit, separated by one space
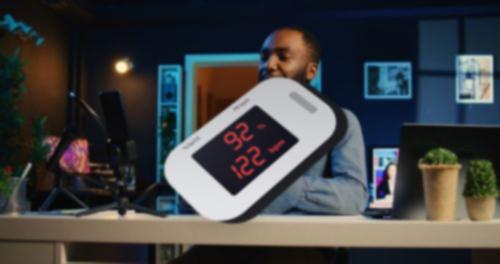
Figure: 92 %
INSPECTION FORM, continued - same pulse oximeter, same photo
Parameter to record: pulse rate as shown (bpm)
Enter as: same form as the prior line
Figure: 122 bpm
